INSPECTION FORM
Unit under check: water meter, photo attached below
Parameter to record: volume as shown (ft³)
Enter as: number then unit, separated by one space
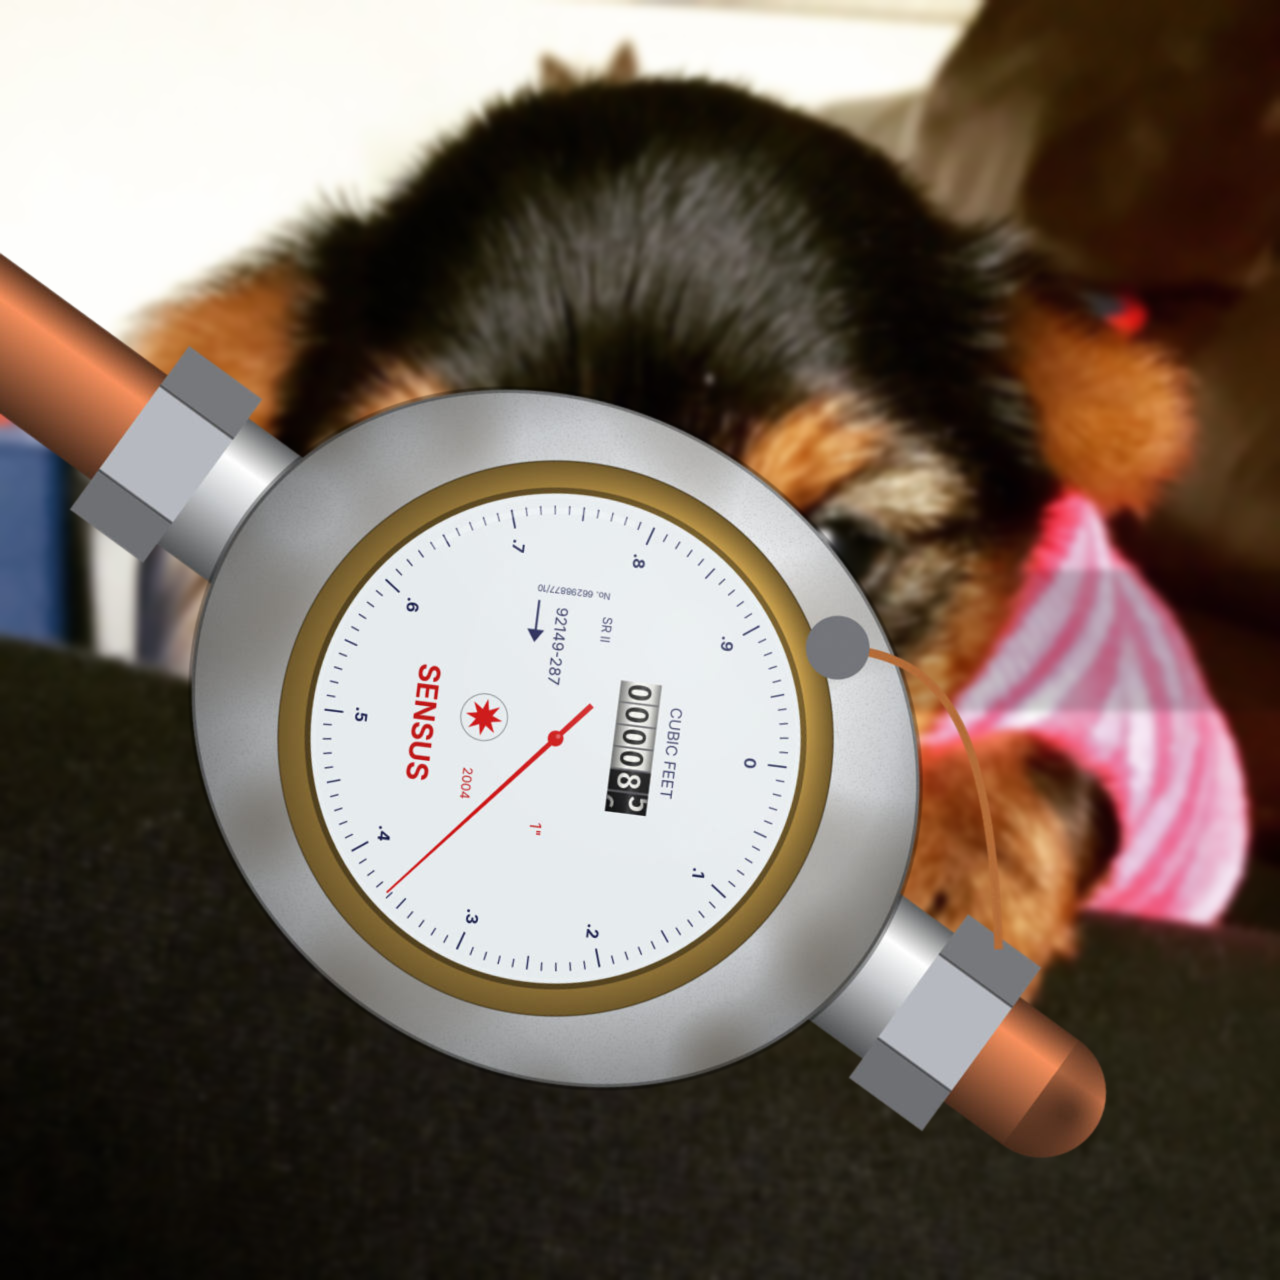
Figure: 85.36 ft³
